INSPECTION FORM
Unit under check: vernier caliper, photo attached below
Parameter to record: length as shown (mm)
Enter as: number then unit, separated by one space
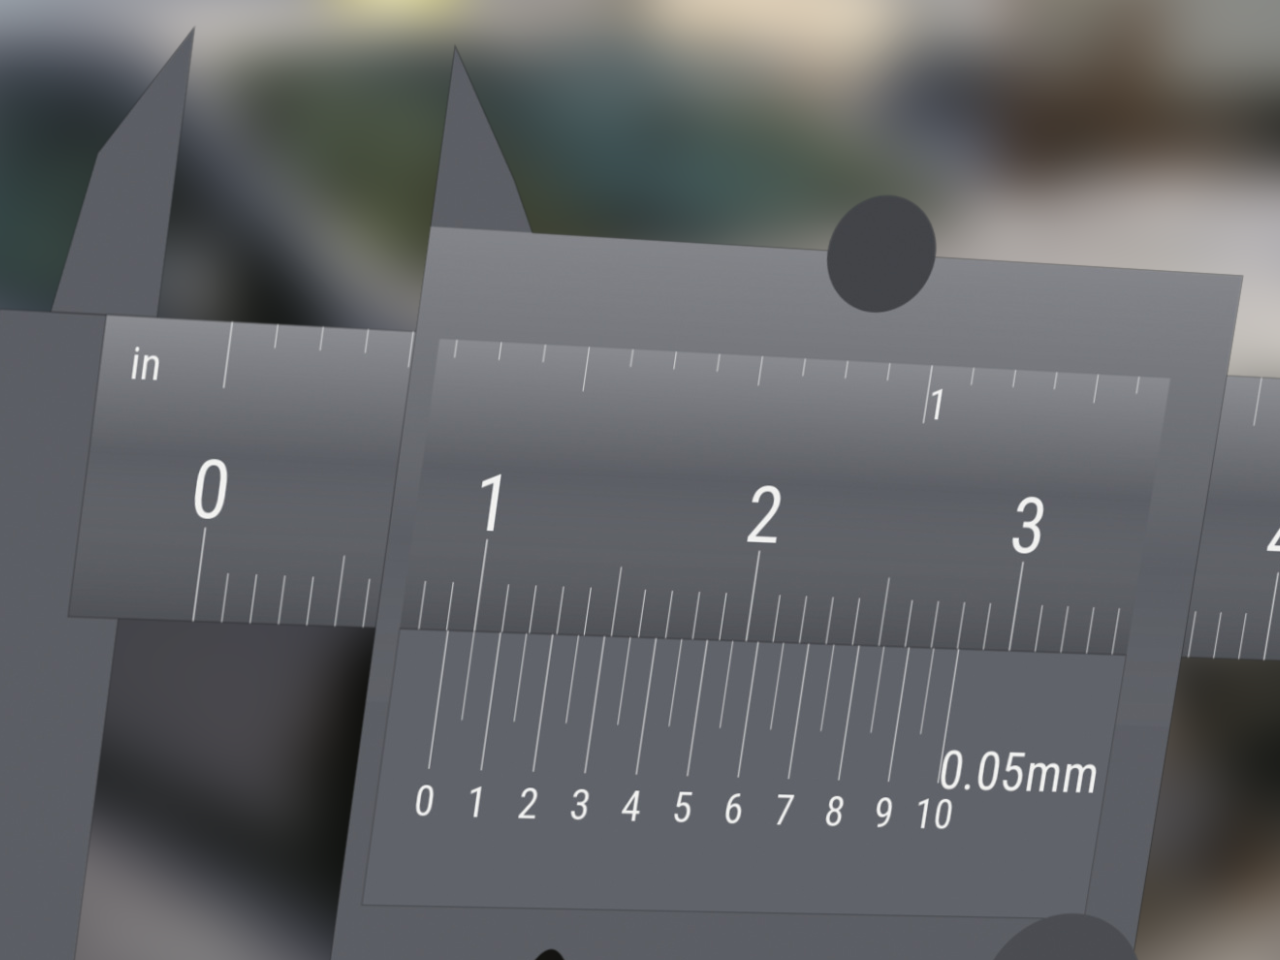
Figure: 9.05 mm
